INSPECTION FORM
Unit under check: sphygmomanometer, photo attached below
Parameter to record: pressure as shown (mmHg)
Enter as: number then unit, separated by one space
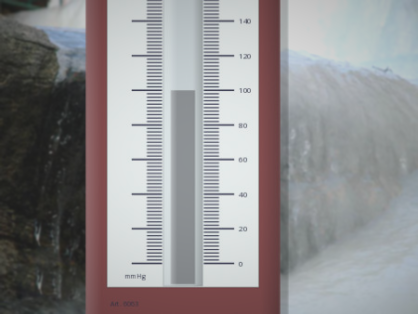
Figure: 100 mmHg
